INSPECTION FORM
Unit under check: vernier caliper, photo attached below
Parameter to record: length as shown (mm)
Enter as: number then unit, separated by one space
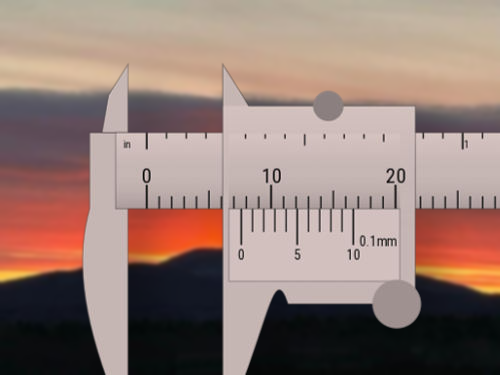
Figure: 7.6 mm
